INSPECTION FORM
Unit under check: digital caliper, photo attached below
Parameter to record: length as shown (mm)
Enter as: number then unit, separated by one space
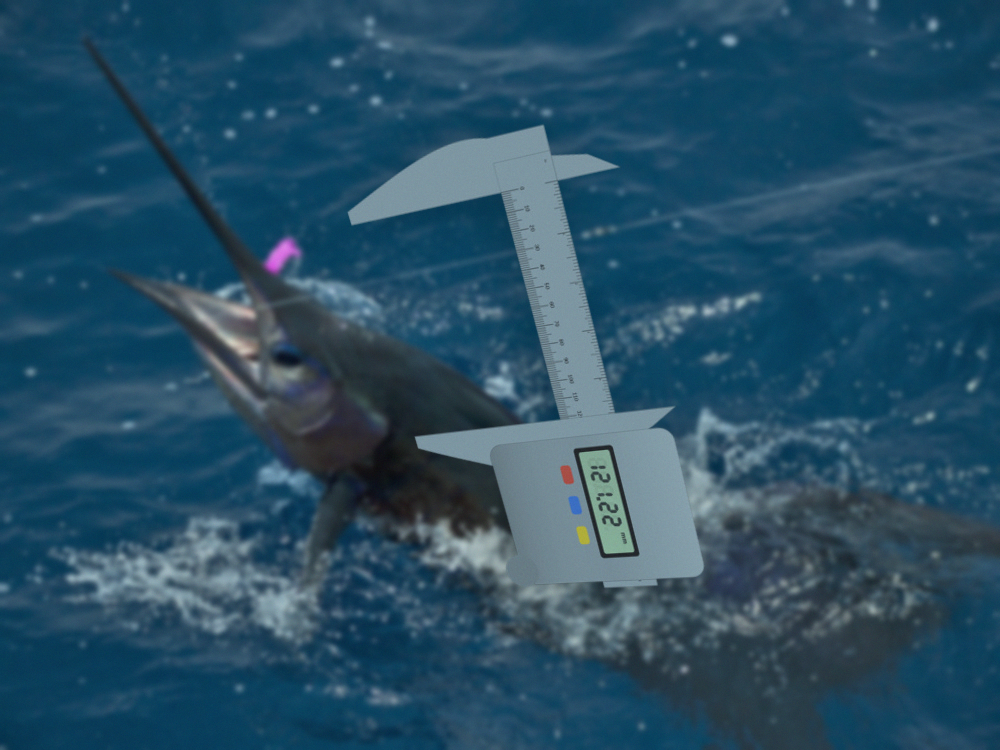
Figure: 121.22 mm
